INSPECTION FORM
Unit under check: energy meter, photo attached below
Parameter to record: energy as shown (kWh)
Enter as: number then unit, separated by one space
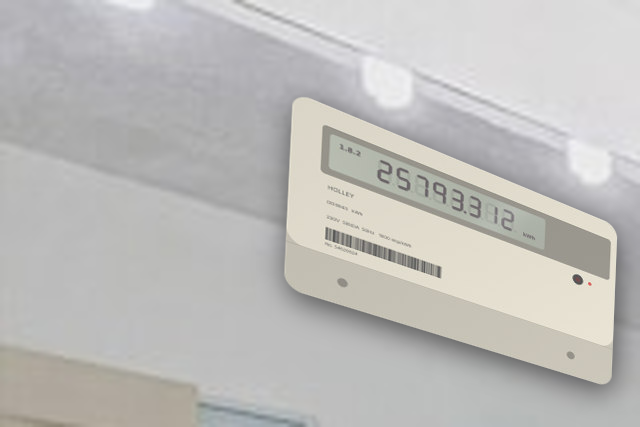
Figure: 25793.312 kWh
